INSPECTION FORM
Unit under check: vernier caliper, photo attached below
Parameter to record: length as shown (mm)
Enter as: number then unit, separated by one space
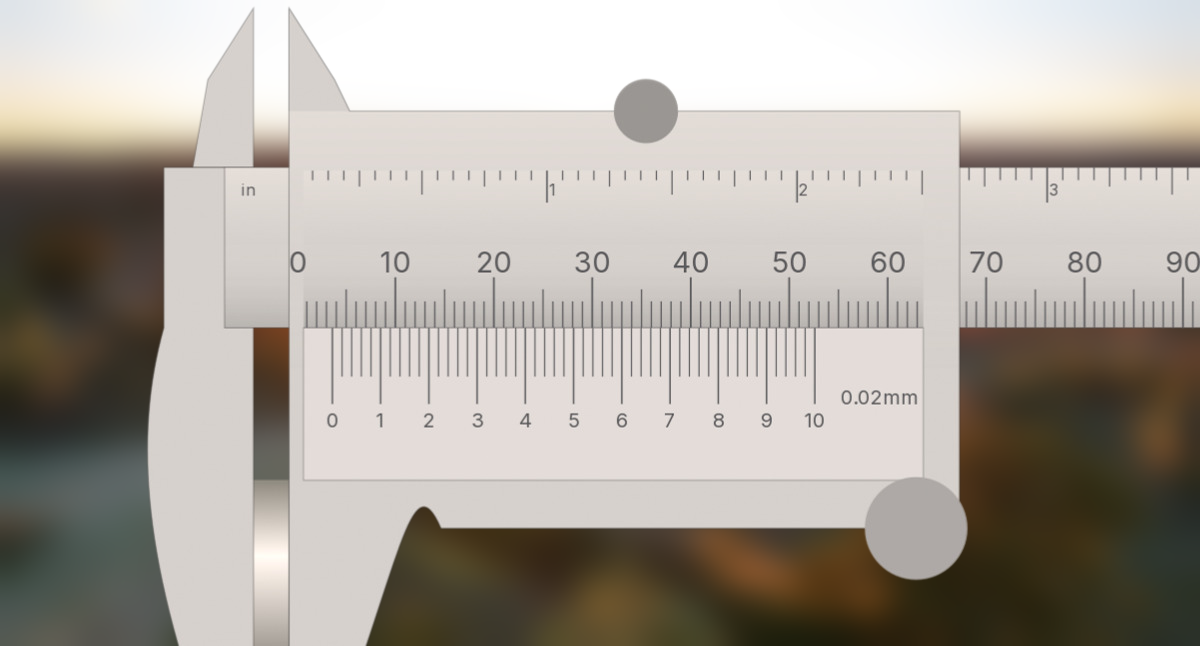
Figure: 3.6 mm
